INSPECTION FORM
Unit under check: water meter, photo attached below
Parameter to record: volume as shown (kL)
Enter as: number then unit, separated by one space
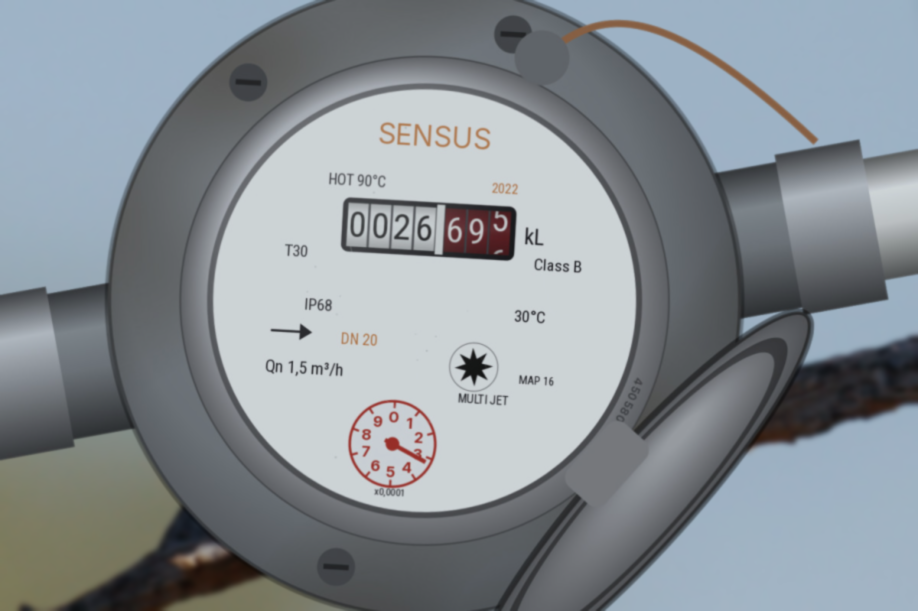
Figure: 26.6953 kL
